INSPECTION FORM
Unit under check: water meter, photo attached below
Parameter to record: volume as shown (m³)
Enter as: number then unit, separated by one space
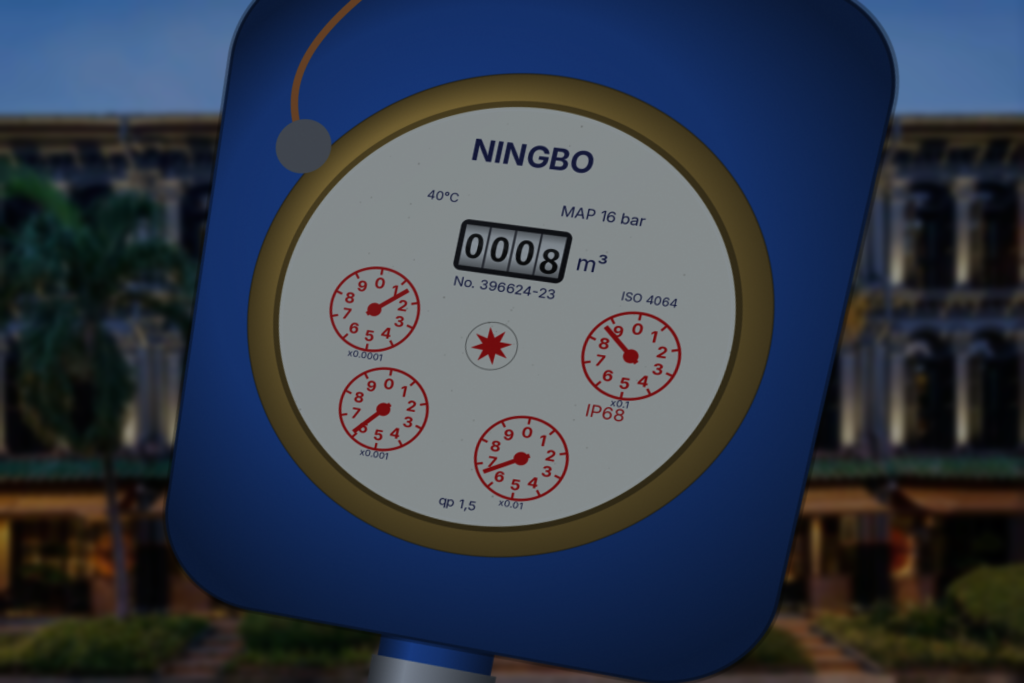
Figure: 7.8661 m³
